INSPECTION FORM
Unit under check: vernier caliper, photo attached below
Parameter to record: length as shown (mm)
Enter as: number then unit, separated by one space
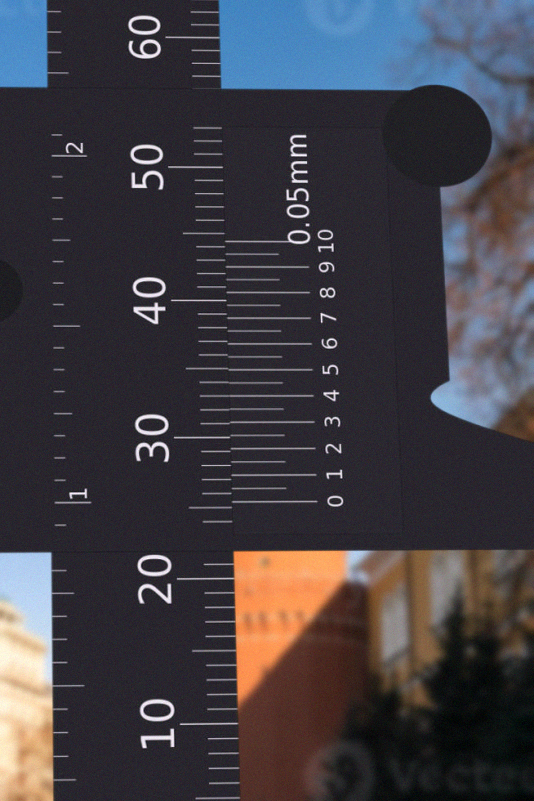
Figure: 25.4 mm
